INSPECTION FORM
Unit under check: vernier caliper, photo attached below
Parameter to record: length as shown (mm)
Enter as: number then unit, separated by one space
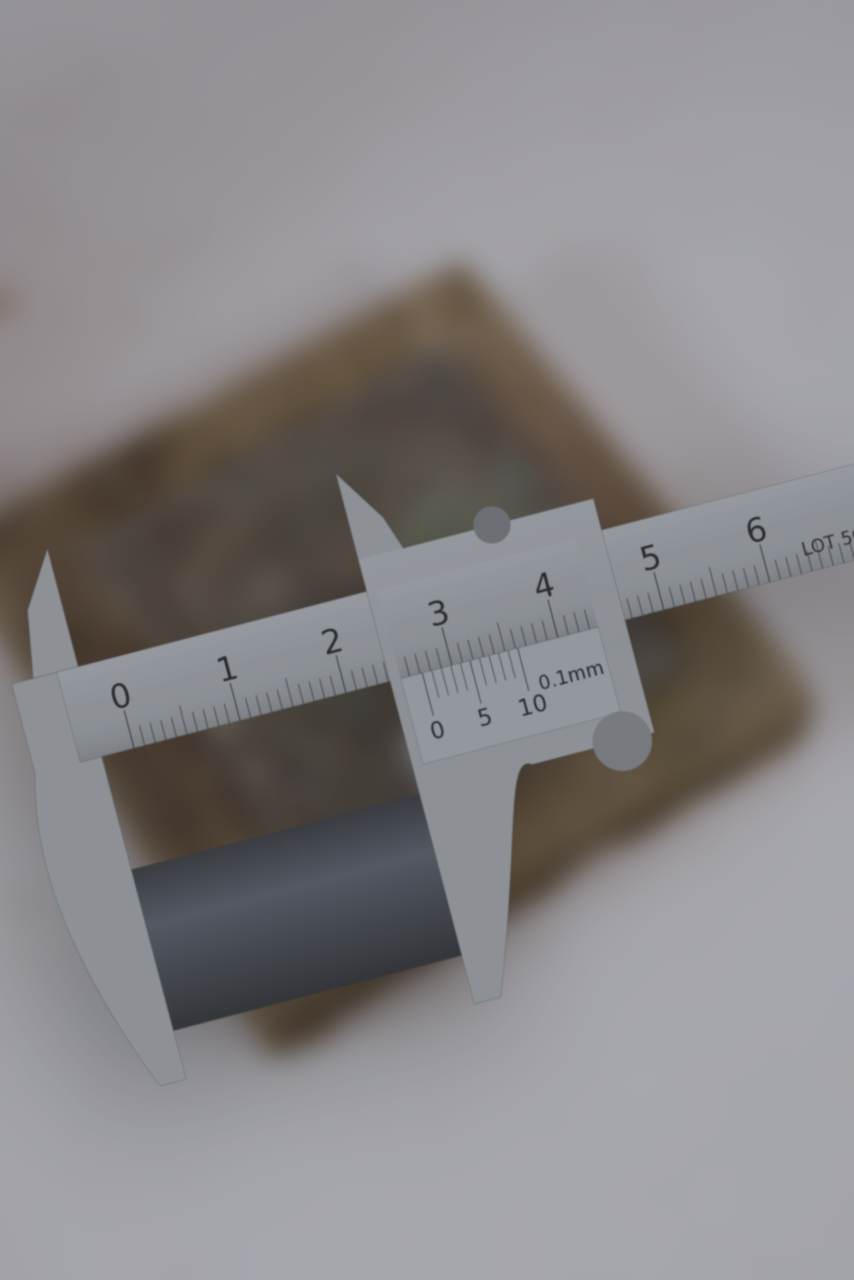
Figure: 27.2 mm
